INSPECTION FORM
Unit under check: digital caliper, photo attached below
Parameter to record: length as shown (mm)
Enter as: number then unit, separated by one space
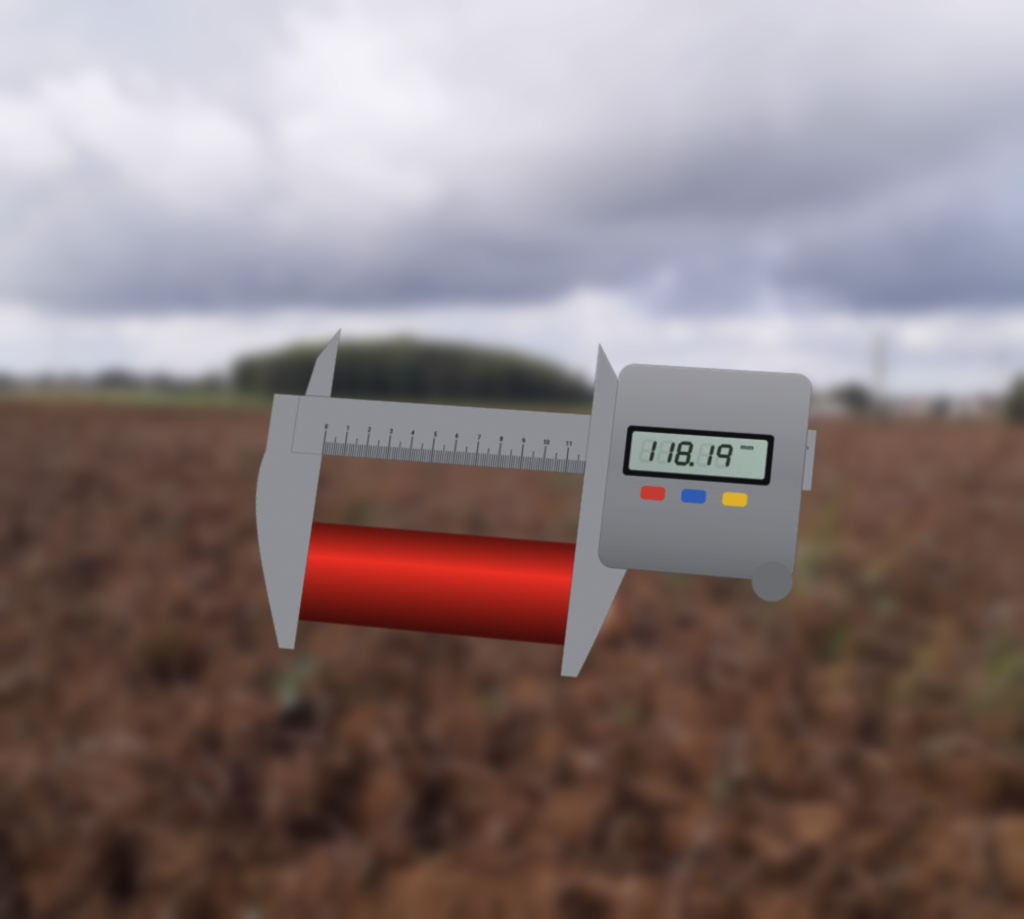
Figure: 118.19 mm
